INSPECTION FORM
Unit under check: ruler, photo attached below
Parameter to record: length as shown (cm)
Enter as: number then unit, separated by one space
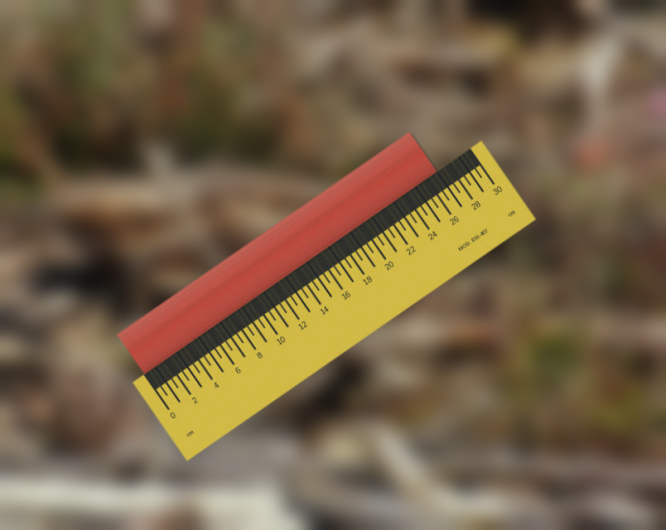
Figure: 27 cm
